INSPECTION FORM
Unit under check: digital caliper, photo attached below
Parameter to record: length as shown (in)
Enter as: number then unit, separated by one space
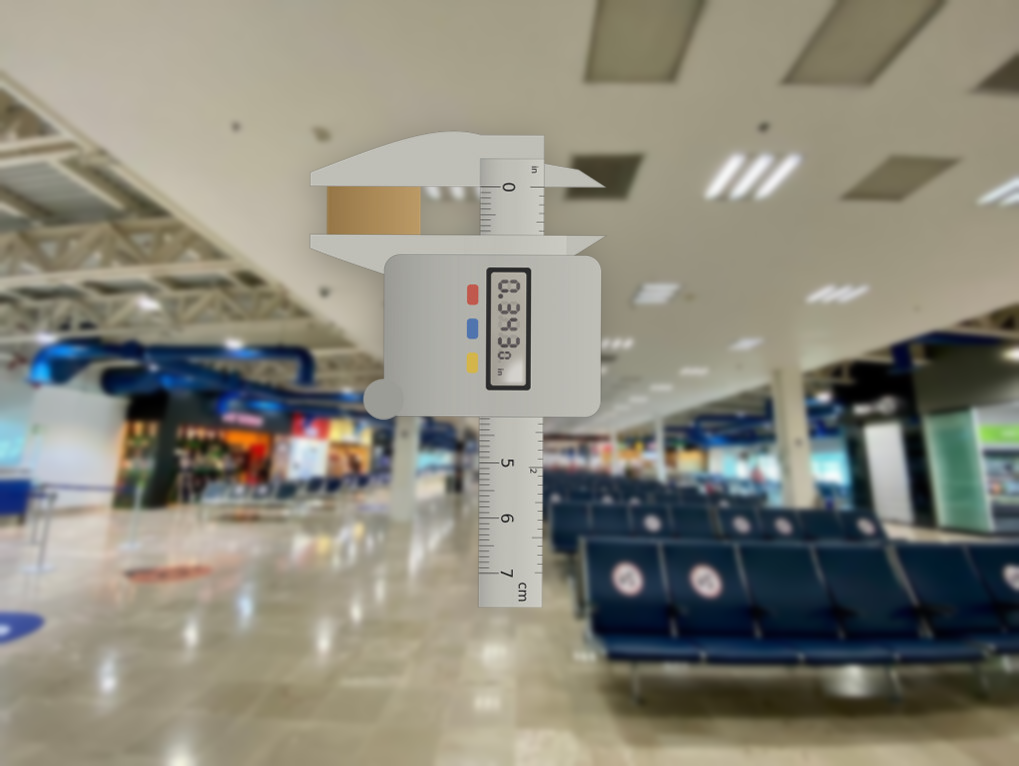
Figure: 0.3430 in
